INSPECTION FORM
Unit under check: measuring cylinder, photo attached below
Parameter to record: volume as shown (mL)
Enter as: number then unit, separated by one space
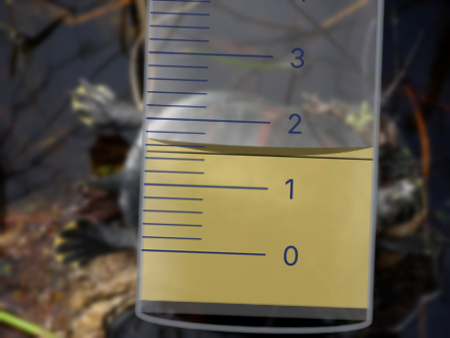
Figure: 1.5 mL
